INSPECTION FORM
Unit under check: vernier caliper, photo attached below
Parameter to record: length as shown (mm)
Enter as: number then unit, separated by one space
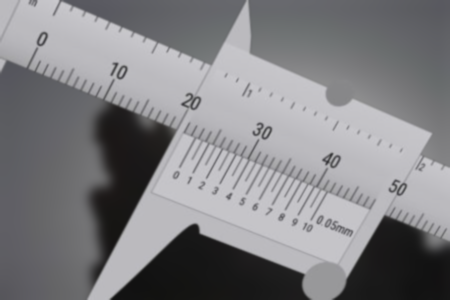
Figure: 22.6 mm
